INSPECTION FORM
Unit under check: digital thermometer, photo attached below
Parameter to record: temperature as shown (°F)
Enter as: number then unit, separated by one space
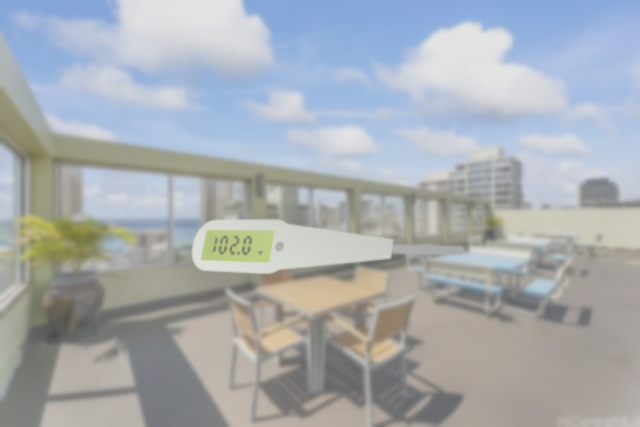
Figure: 102.0 °F
